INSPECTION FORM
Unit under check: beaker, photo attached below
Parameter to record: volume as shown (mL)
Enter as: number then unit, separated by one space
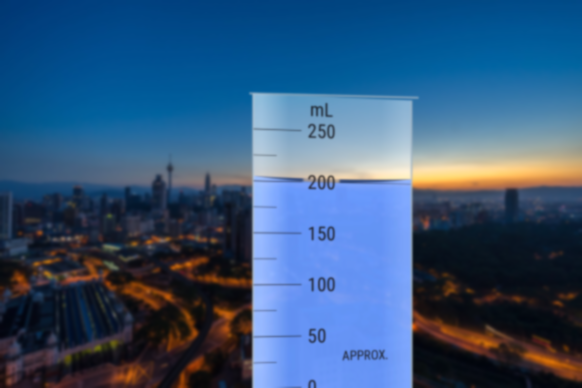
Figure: 200 mL
